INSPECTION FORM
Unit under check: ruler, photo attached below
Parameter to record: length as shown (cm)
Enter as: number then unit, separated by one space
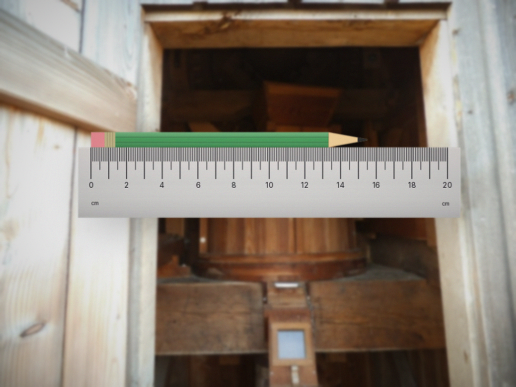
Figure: 15.5 cm
